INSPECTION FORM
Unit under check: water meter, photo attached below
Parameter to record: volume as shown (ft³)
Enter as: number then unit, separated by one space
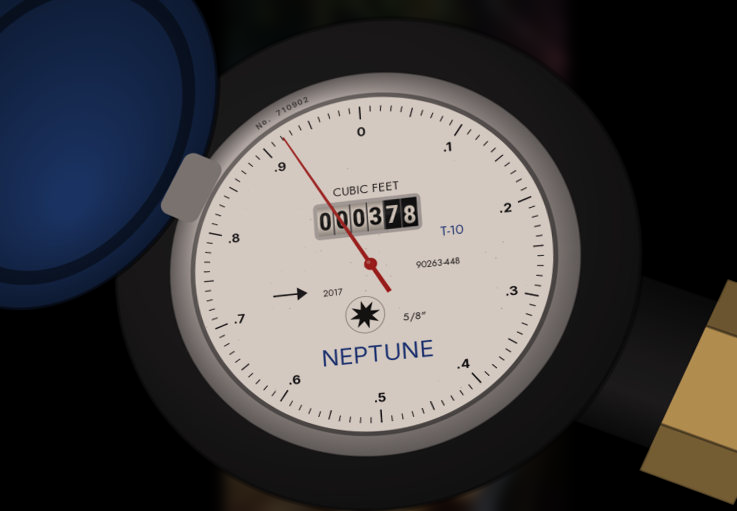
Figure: 377.92 ft³
